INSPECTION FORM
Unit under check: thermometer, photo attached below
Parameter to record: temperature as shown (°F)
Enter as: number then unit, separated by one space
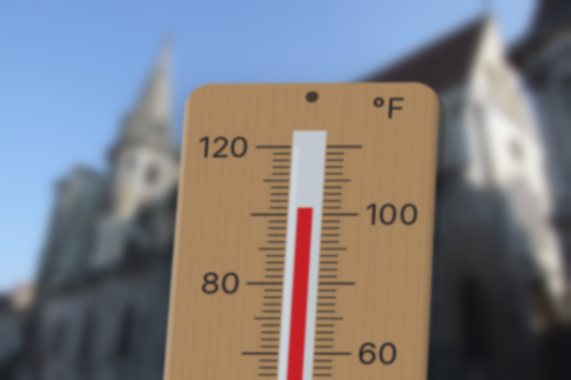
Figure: 102 °F
